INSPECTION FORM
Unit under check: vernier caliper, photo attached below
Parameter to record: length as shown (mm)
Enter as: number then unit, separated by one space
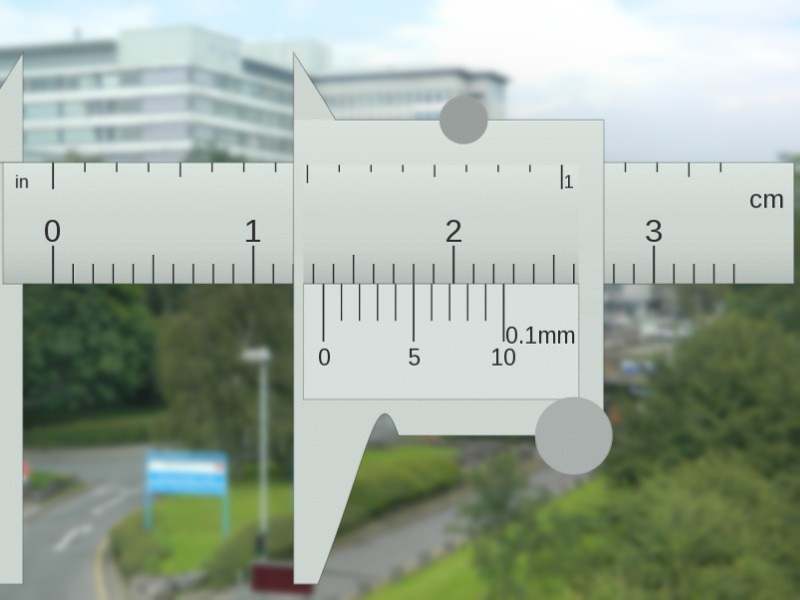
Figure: 13.5 mm
